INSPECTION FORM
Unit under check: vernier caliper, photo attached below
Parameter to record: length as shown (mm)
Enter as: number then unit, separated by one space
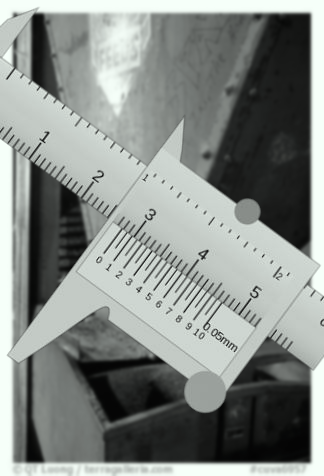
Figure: 27.8 mm
